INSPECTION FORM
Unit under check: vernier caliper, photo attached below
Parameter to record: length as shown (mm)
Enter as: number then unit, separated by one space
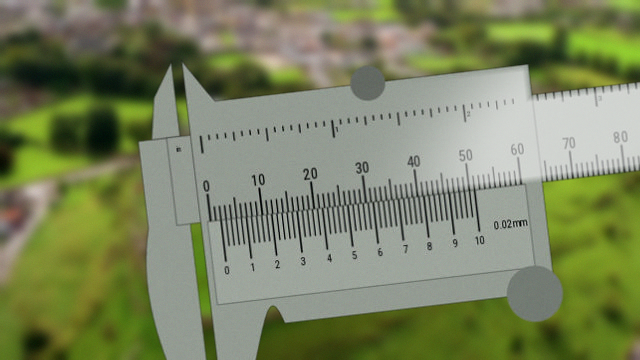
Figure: 2.0 mm
